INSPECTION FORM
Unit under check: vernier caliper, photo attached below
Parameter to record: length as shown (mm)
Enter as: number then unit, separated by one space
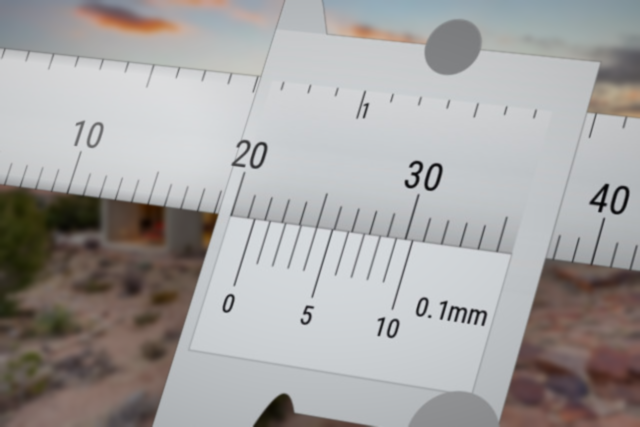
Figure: 21.4 mm
